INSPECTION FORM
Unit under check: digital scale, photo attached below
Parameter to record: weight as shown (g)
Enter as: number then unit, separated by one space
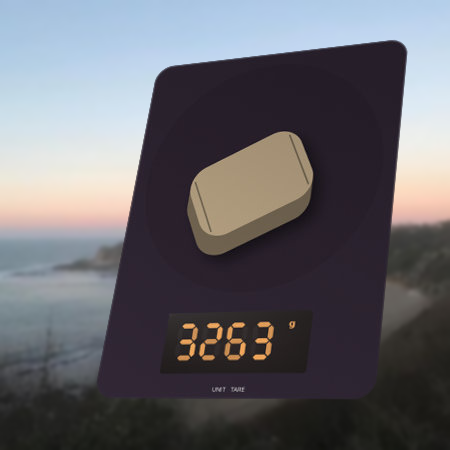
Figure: 3263 g
